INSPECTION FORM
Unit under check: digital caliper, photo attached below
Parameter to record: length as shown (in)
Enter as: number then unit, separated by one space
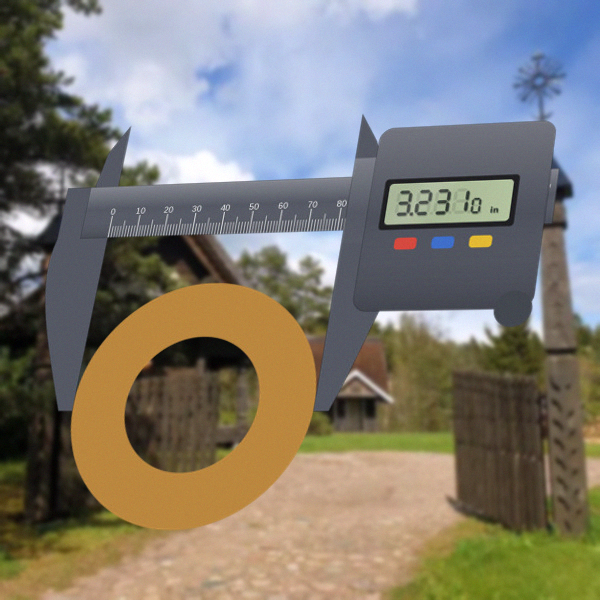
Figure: 3.2310 in
